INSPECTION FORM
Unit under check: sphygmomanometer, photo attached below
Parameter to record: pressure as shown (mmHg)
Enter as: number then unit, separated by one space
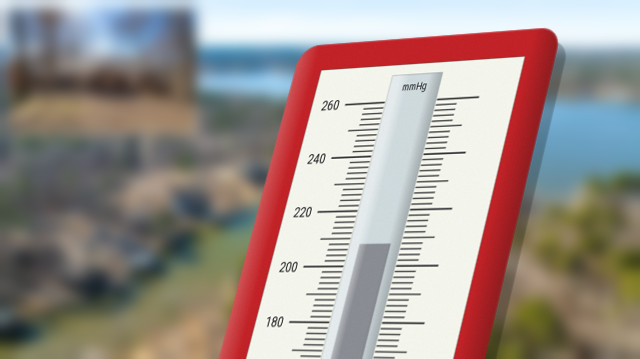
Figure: 208 mmHg
